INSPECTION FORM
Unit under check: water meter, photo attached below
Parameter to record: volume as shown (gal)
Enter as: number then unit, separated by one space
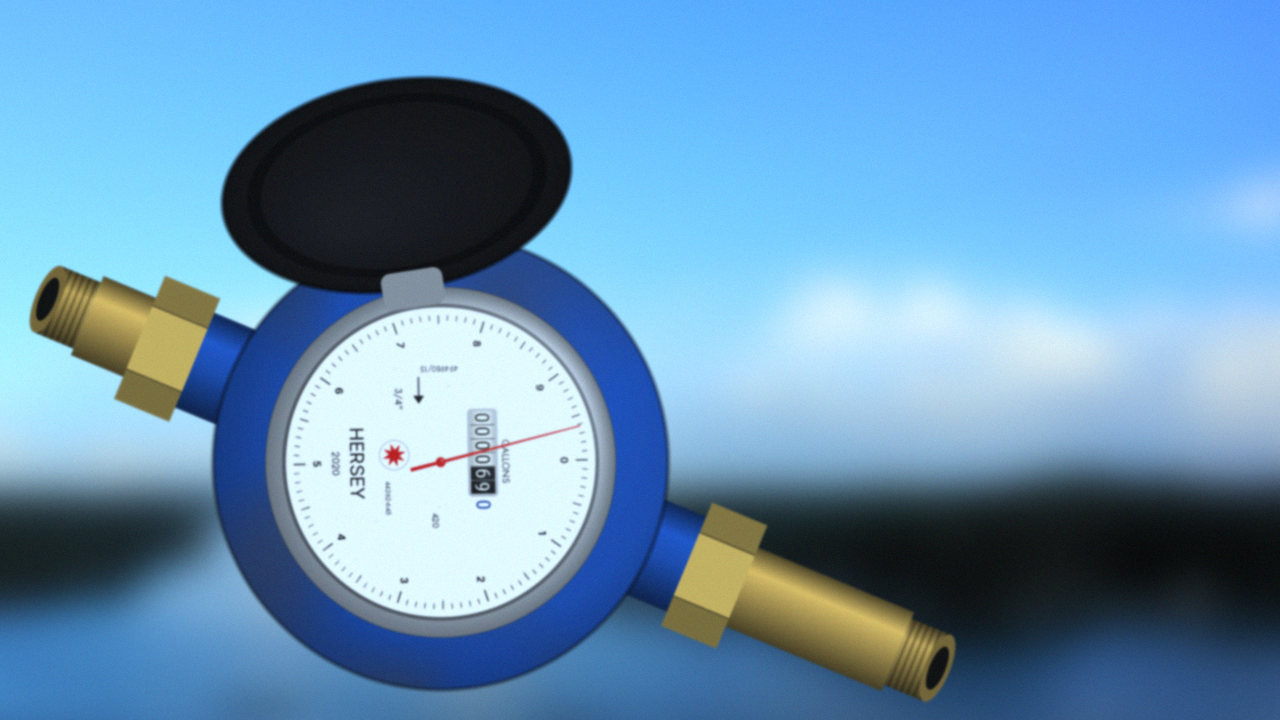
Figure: 689.6 gal
